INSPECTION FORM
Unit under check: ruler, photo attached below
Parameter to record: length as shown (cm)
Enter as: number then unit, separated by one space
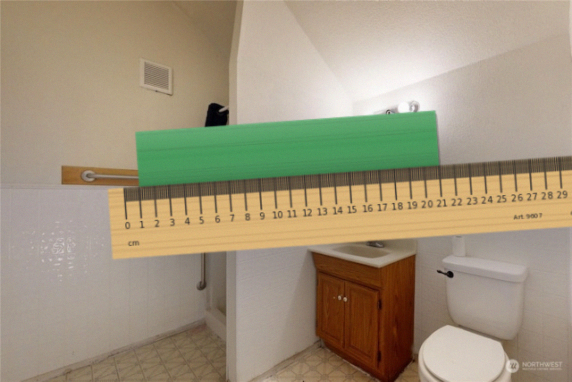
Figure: 20 cm
